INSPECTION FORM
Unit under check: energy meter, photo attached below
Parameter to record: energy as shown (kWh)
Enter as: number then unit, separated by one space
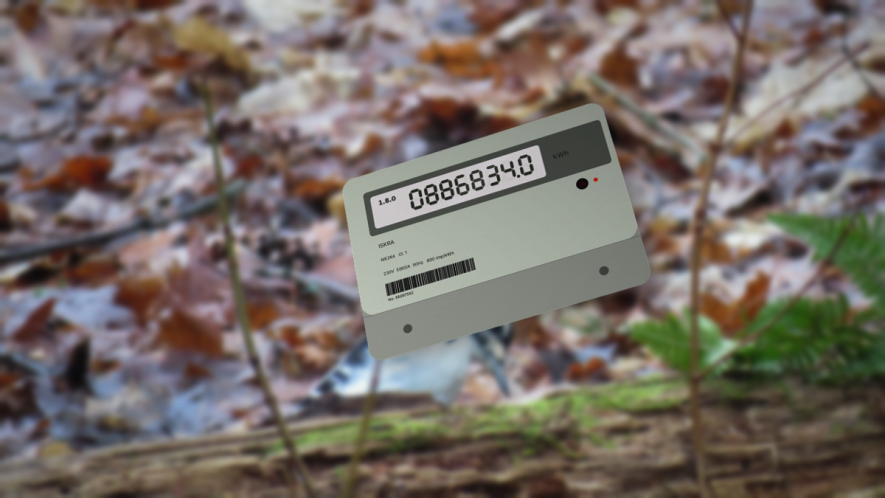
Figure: 886834.0 kWh
